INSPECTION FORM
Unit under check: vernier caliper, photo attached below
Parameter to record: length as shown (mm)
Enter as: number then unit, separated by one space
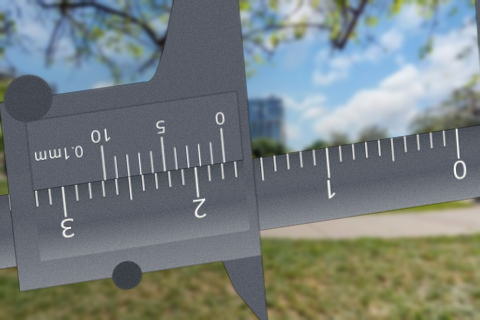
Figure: 17.8 mm
